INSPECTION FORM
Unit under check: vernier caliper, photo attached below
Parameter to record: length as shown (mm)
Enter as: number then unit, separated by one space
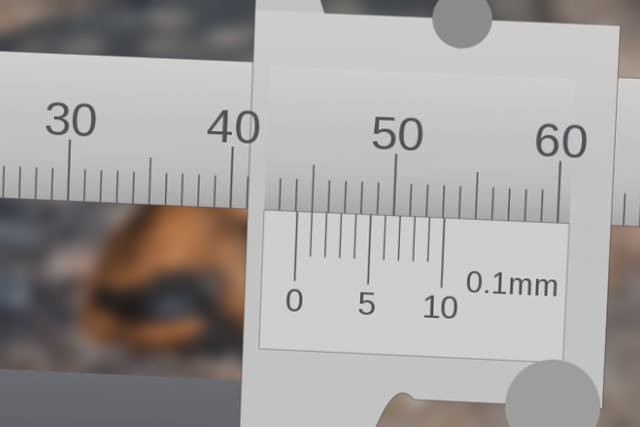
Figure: 44.1 mm
